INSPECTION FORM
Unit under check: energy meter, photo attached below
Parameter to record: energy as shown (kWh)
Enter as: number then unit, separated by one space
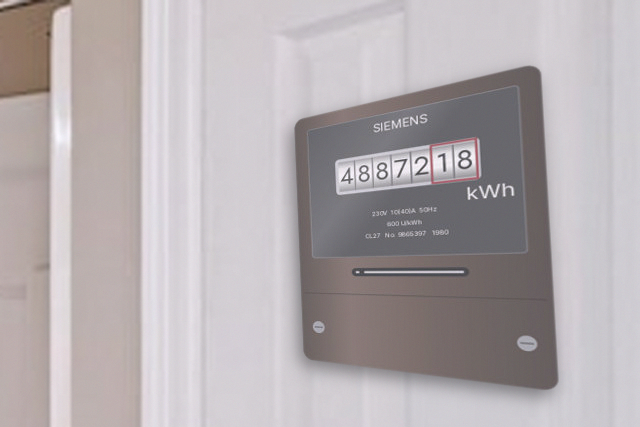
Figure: 48872.18 kWh
